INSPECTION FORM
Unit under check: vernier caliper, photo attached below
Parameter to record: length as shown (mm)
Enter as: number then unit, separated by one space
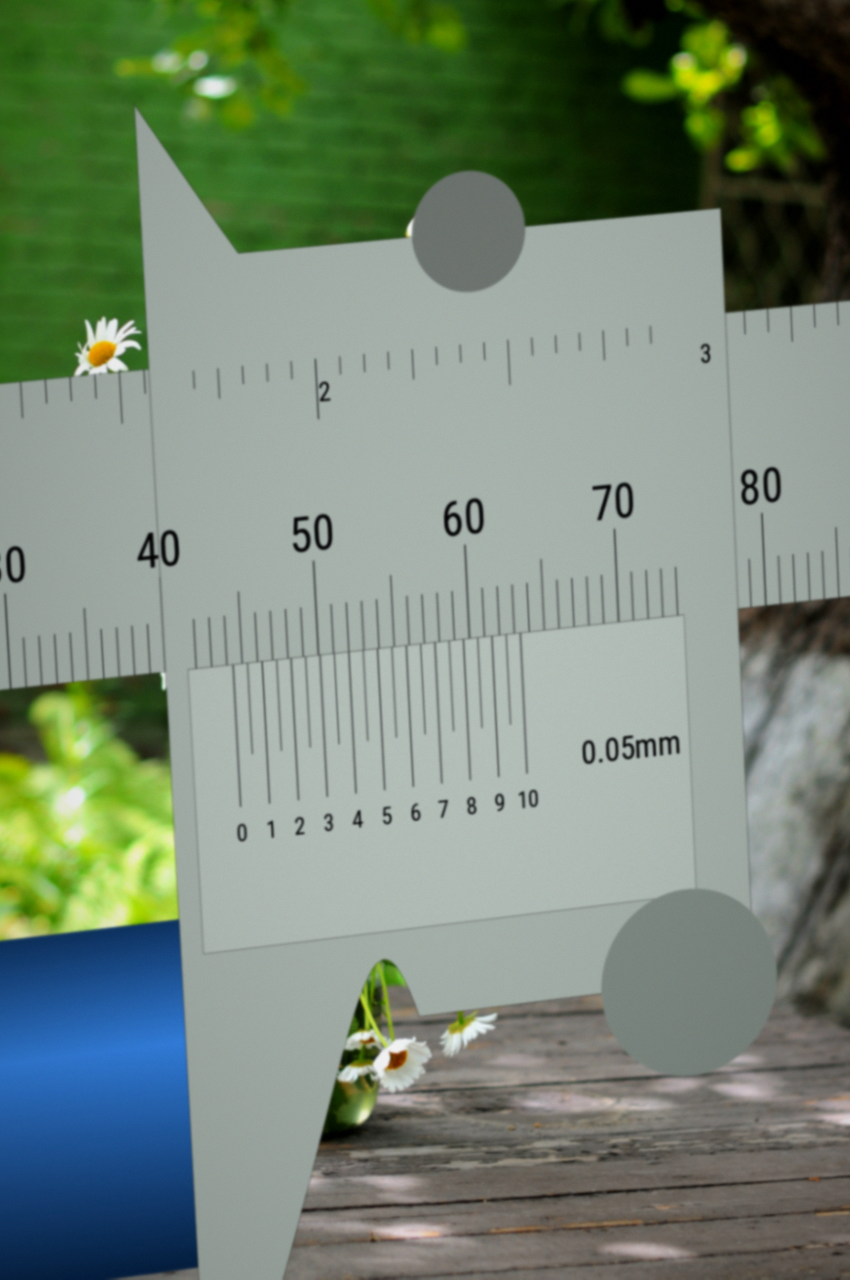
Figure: 44.4 mm
